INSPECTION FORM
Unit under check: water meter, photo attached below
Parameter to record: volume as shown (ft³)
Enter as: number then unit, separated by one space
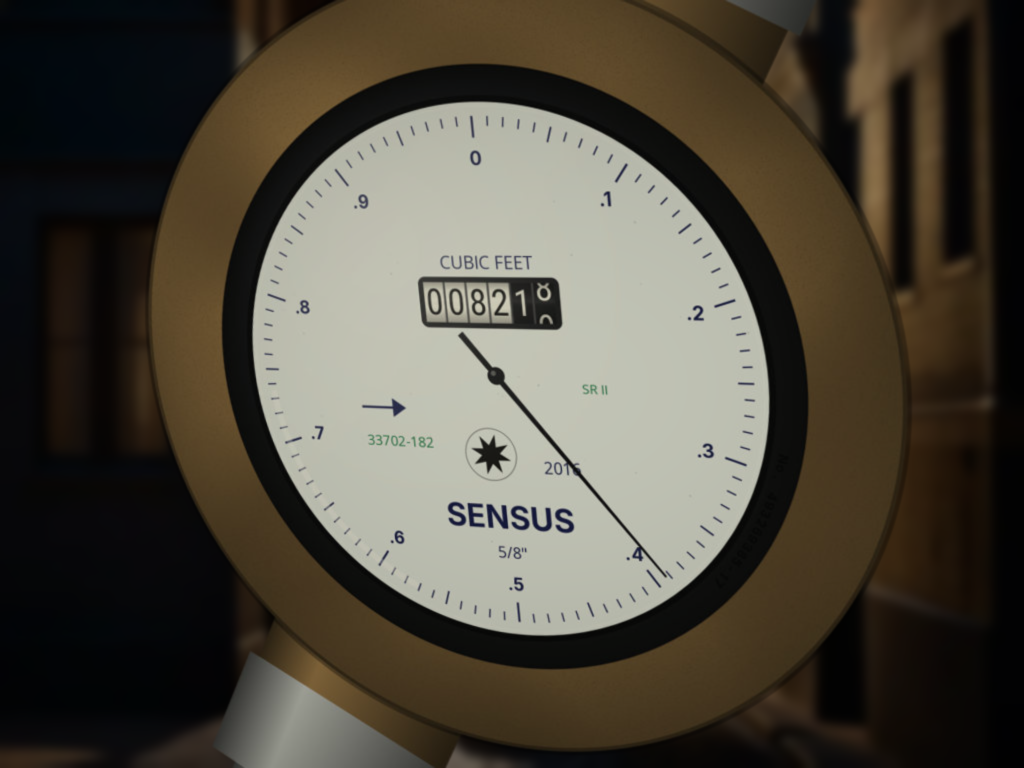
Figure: 8218.39 ft³
